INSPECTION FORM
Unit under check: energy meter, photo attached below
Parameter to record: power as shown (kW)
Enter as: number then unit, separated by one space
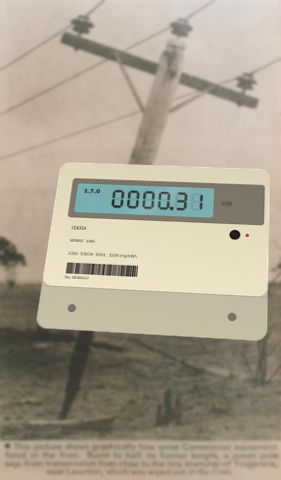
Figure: 0.31 kW
